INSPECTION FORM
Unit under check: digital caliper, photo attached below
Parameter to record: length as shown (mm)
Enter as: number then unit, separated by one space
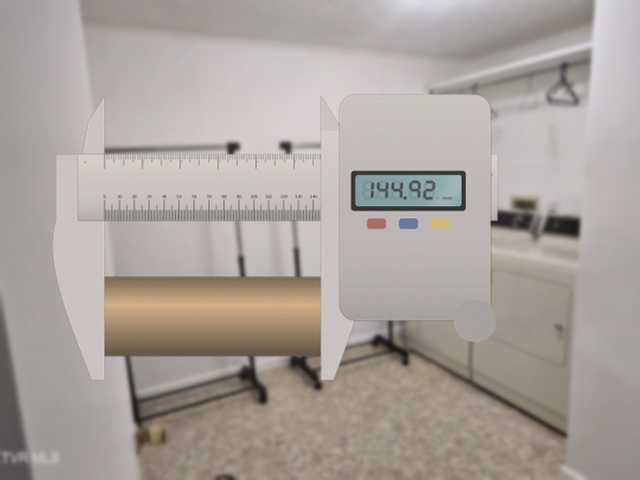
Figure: 144.92 mm
